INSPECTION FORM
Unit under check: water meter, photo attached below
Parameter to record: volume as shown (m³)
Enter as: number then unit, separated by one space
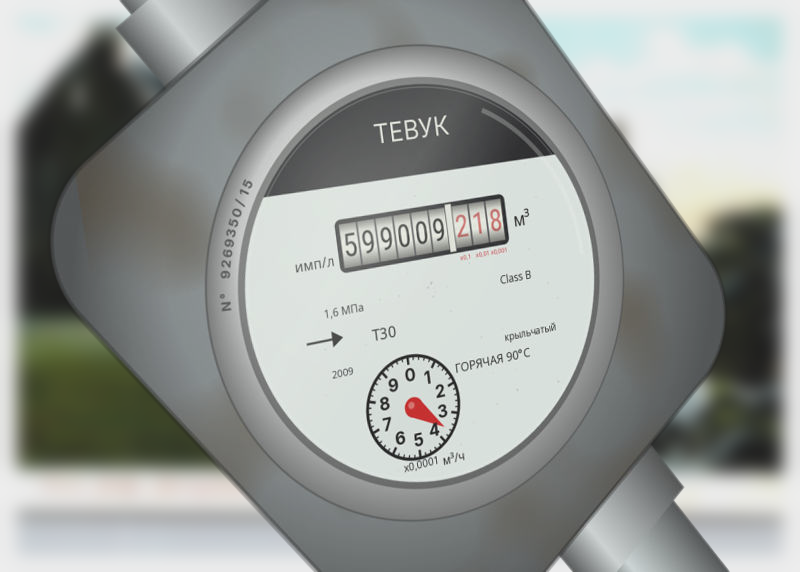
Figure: 599009.2183 m³
